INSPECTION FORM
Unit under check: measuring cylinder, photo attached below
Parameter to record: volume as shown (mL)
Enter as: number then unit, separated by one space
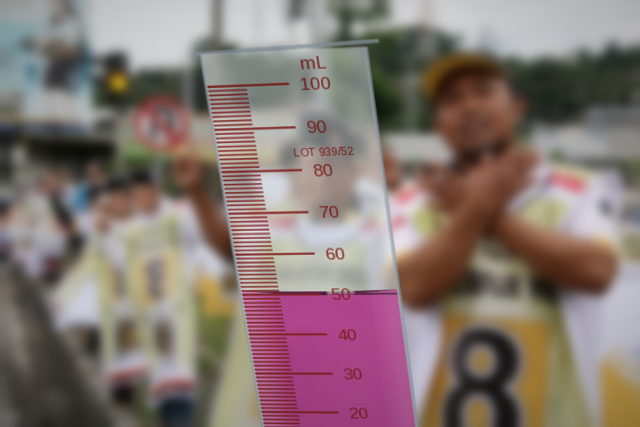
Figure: 50 mL
